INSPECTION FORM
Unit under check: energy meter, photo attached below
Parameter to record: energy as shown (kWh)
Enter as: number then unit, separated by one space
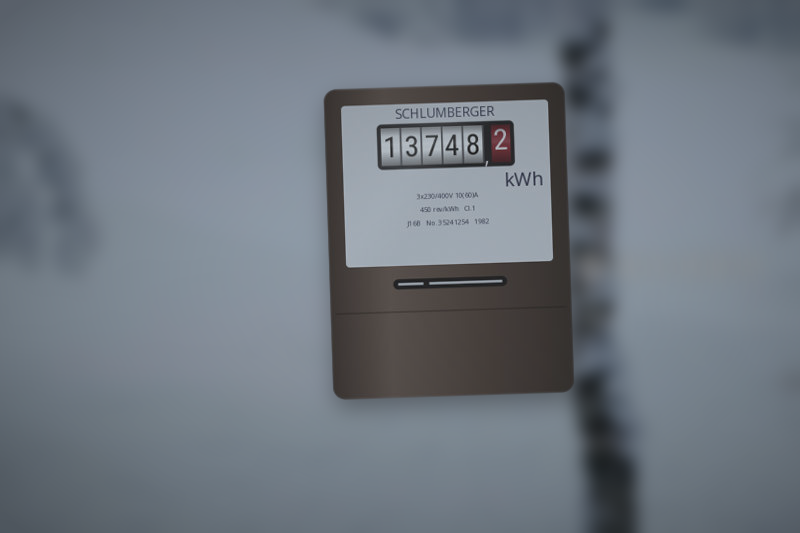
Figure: 13748.2 kWh
